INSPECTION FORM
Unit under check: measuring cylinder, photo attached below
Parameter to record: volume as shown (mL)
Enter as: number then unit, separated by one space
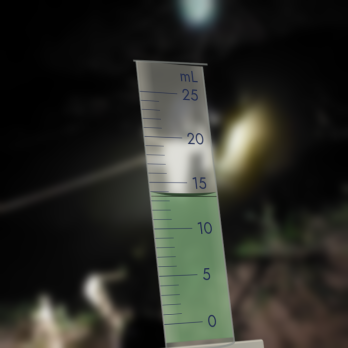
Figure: 13.5 mL
